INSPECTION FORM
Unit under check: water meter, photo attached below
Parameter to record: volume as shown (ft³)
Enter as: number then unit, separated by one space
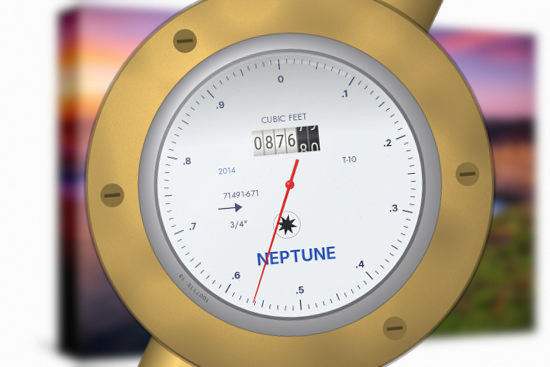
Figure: 87679.56 ft³
